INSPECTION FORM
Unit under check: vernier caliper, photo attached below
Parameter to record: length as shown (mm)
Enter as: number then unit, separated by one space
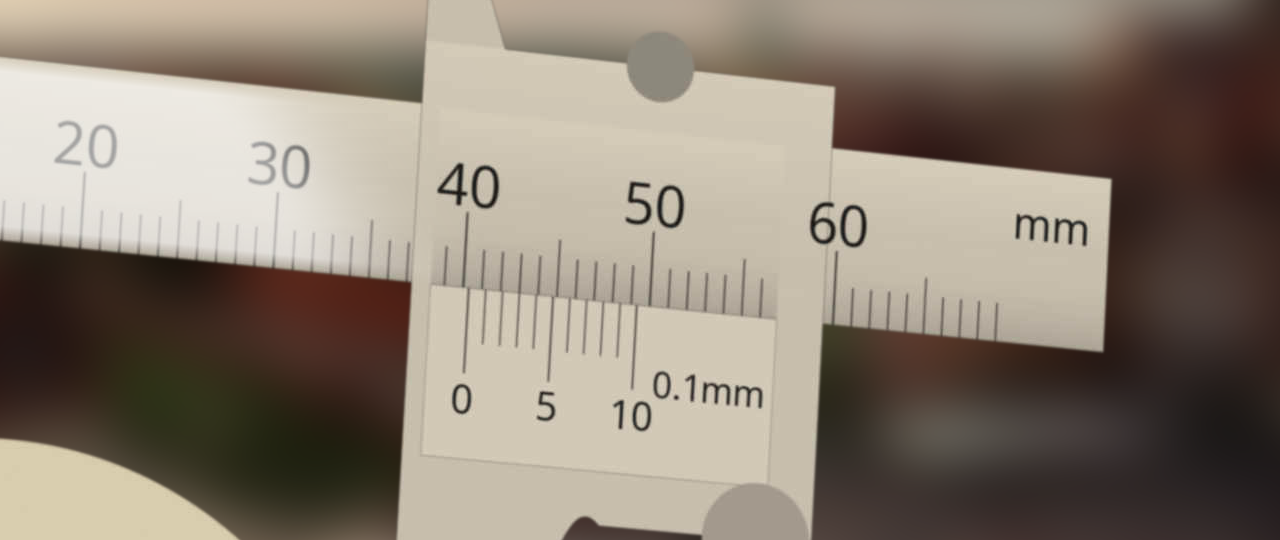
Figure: 40.3 mm
